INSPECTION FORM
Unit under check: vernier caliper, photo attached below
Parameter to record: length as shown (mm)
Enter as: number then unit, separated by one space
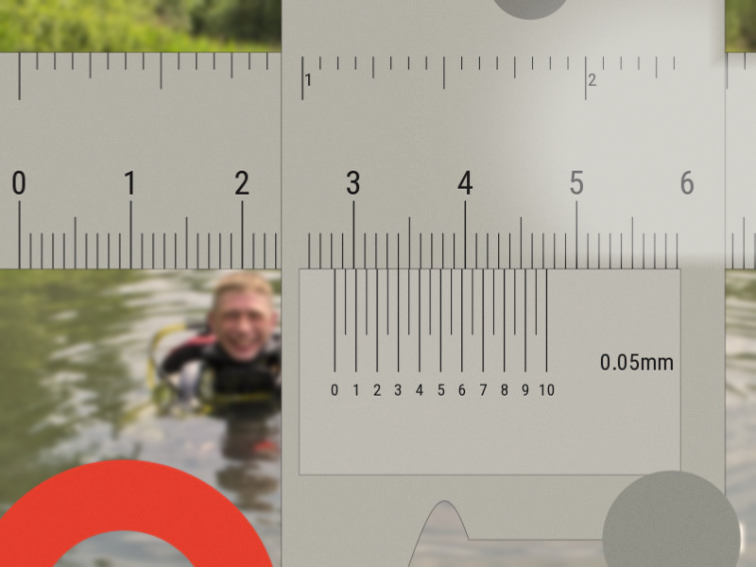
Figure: 28.3 mm
